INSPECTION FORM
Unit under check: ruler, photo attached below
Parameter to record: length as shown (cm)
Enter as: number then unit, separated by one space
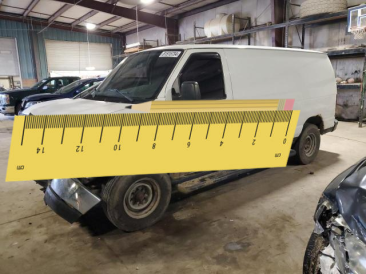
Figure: 10 cm
